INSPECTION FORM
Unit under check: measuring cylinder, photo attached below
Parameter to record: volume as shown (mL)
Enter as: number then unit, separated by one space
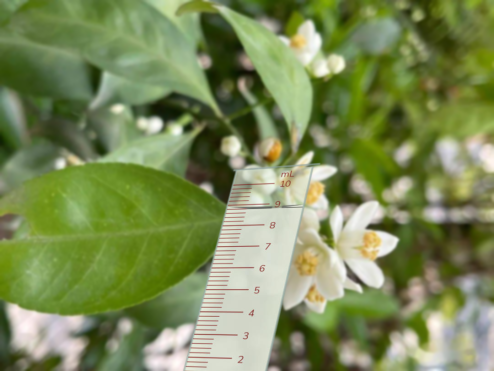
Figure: 8.8 mL
